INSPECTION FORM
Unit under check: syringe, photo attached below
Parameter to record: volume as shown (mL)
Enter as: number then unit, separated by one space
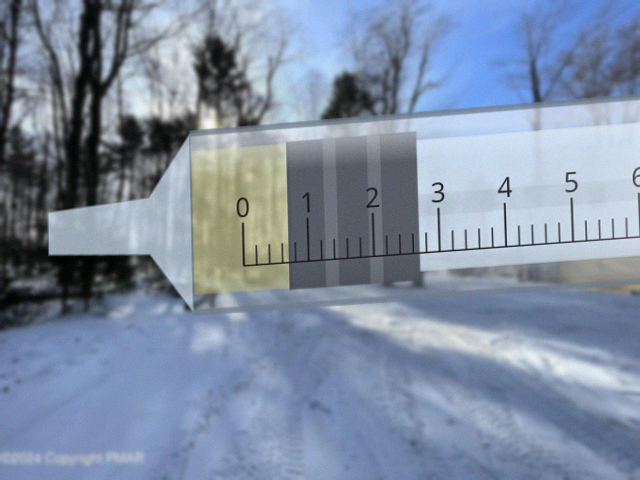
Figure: 0.7 mL
